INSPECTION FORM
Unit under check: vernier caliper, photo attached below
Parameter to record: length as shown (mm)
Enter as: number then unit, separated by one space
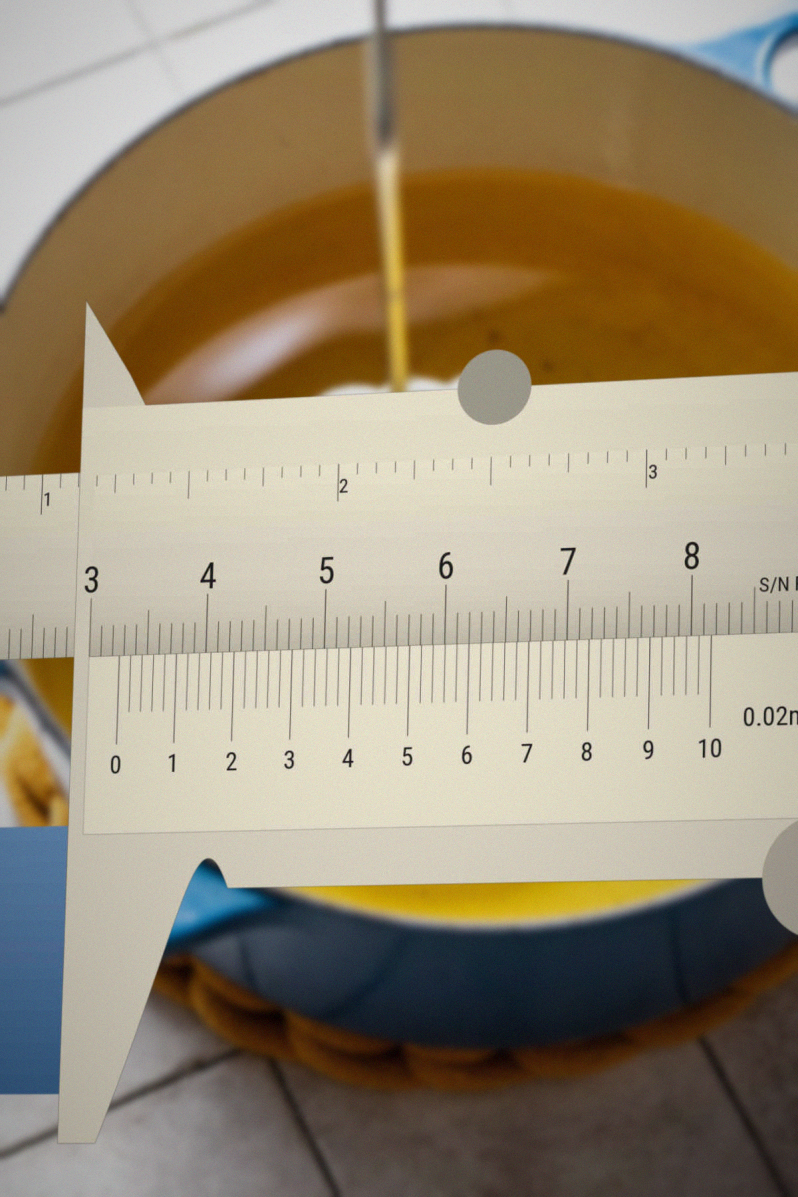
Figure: 32.6 mm
